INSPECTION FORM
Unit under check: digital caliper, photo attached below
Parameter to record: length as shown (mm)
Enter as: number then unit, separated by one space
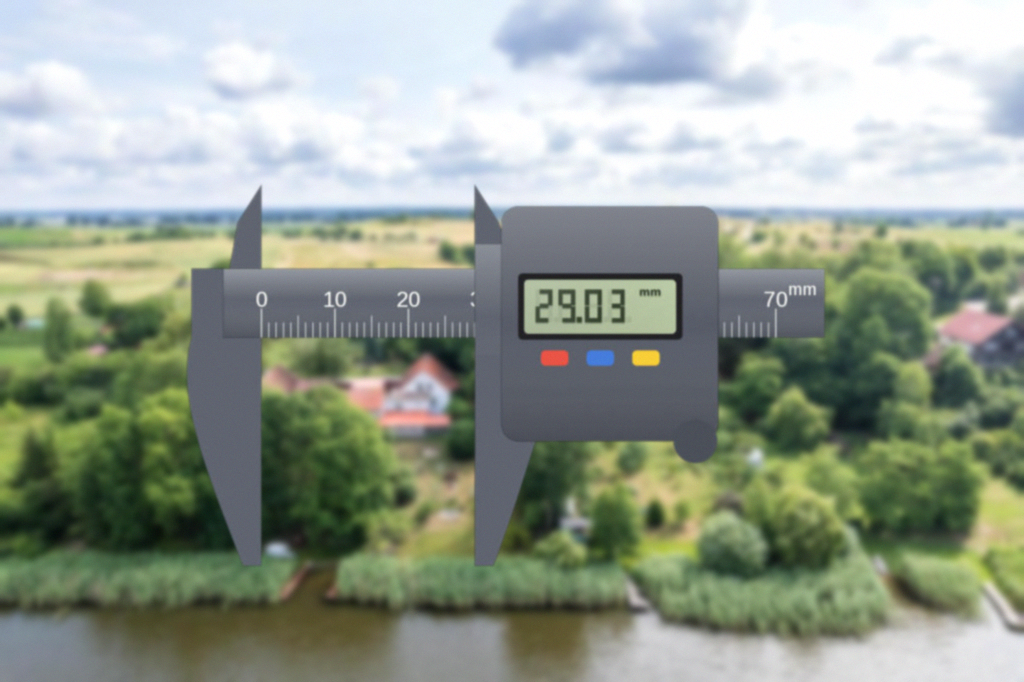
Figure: 29.03 mm
